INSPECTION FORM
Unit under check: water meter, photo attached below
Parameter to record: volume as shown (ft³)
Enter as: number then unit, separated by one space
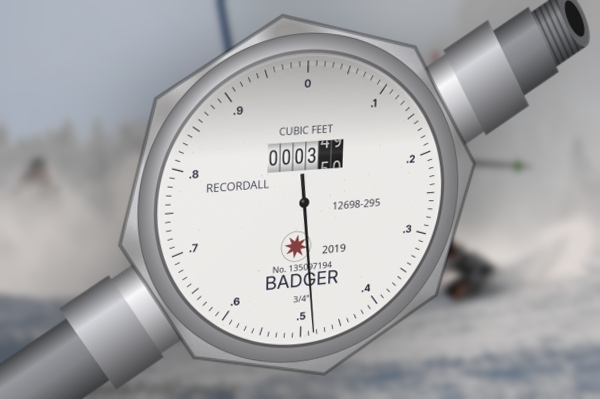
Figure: 349.48 ft³
